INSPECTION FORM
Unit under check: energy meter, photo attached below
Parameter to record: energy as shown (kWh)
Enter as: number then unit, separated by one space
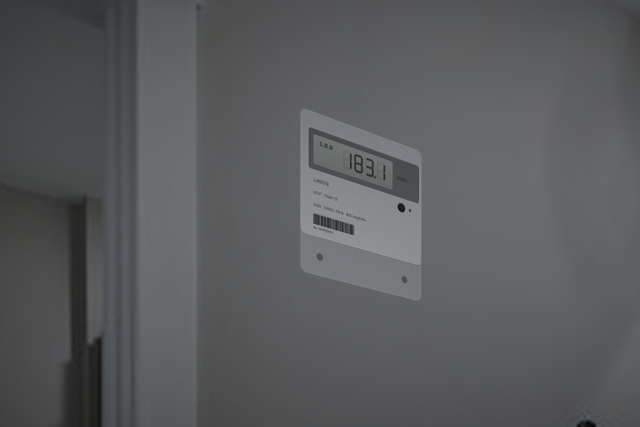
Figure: 183.1 kWh
